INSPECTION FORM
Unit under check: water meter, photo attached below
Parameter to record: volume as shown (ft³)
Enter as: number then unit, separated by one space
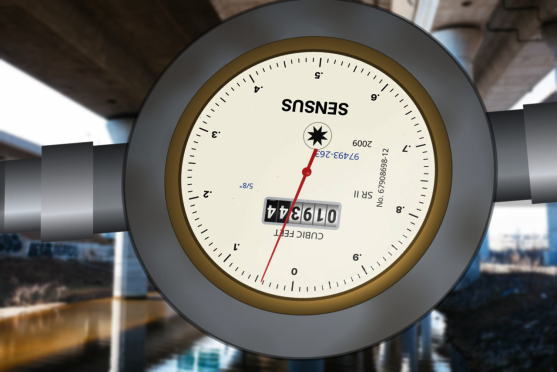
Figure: 19344.04 ft³
